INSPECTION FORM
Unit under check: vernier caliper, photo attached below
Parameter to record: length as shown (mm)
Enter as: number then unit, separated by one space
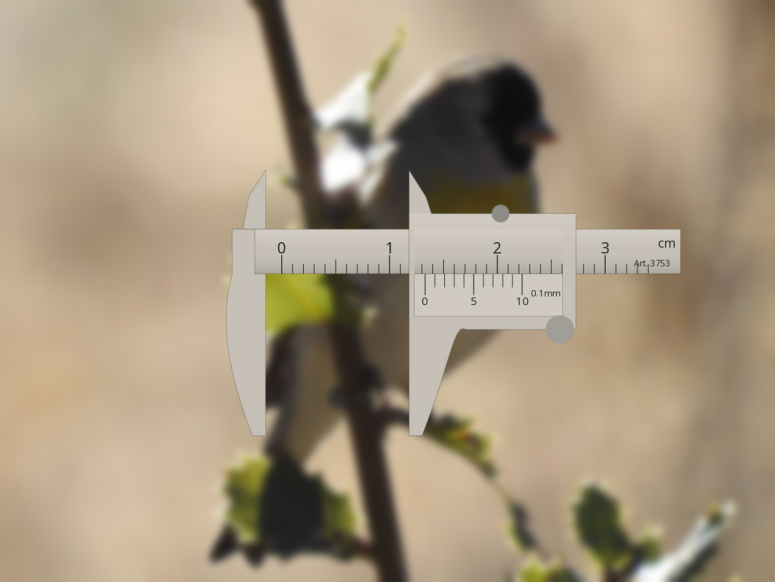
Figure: 13.3 mm
